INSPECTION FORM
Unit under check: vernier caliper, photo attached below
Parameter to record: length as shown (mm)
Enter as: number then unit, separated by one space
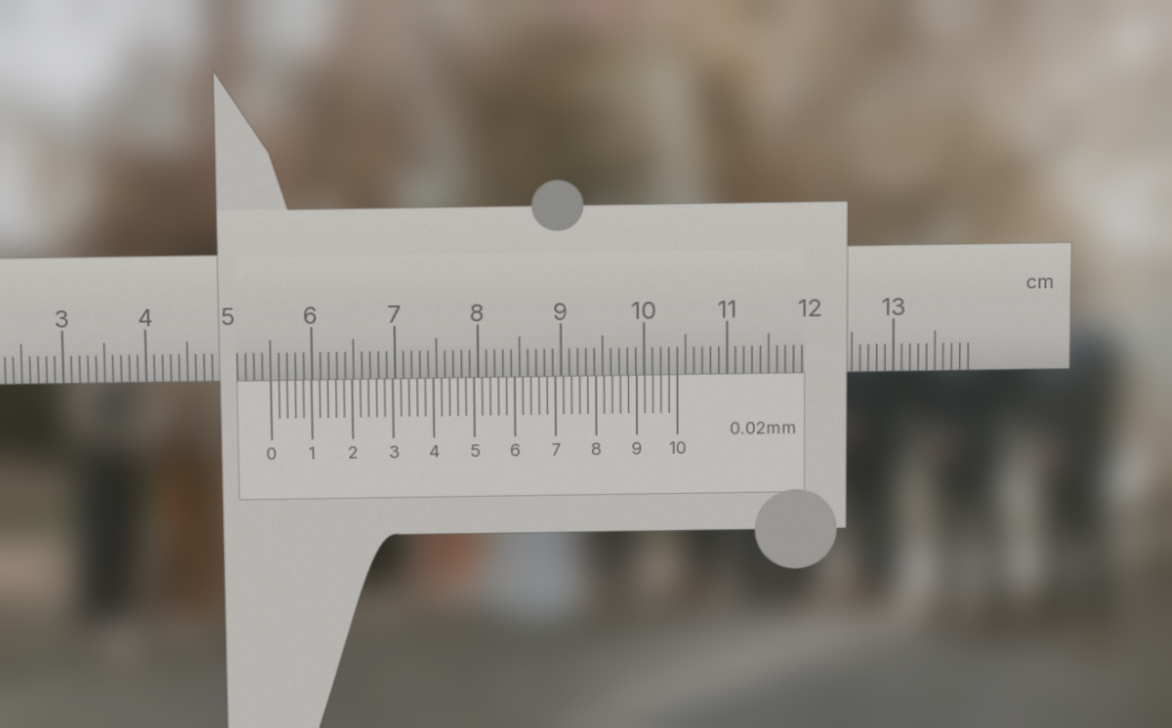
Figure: 55.0 mm
